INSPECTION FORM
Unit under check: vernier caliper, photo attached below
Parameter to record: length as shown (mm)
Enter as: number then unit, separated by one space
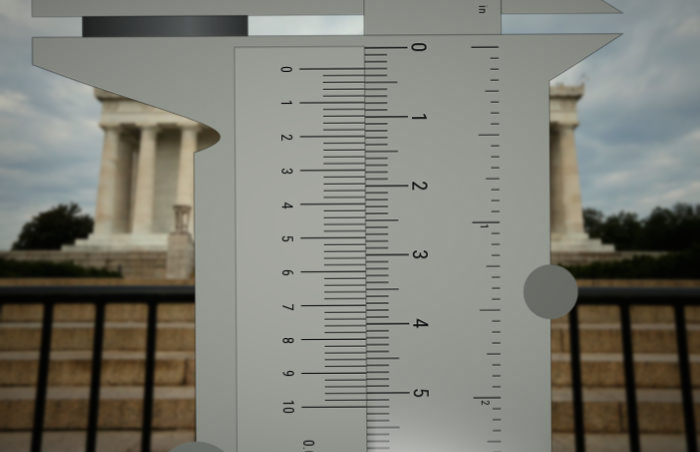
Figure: 3.0 mm
